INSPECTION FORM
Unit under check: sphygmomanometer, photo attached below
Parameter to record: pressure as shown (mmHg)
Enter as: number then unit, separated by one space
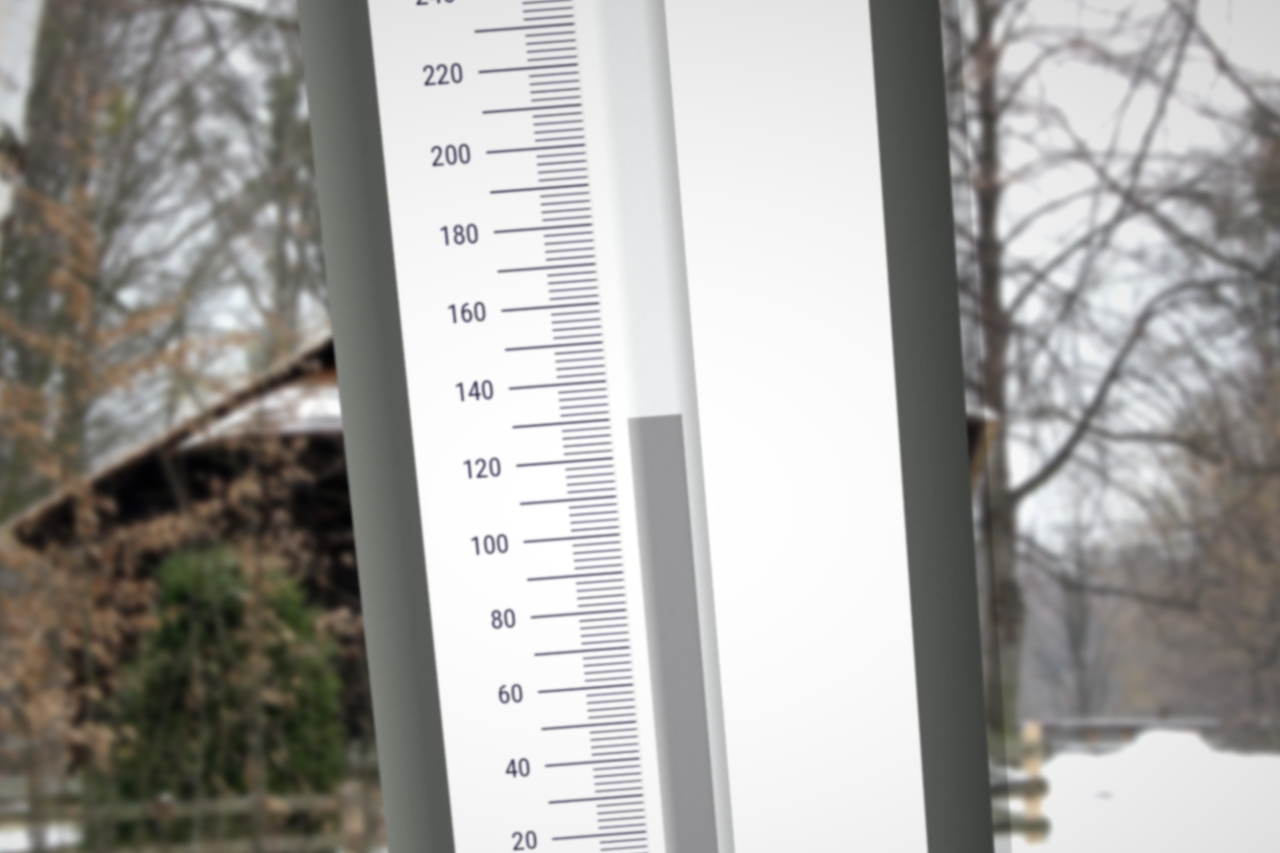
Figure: 130 mmHg
